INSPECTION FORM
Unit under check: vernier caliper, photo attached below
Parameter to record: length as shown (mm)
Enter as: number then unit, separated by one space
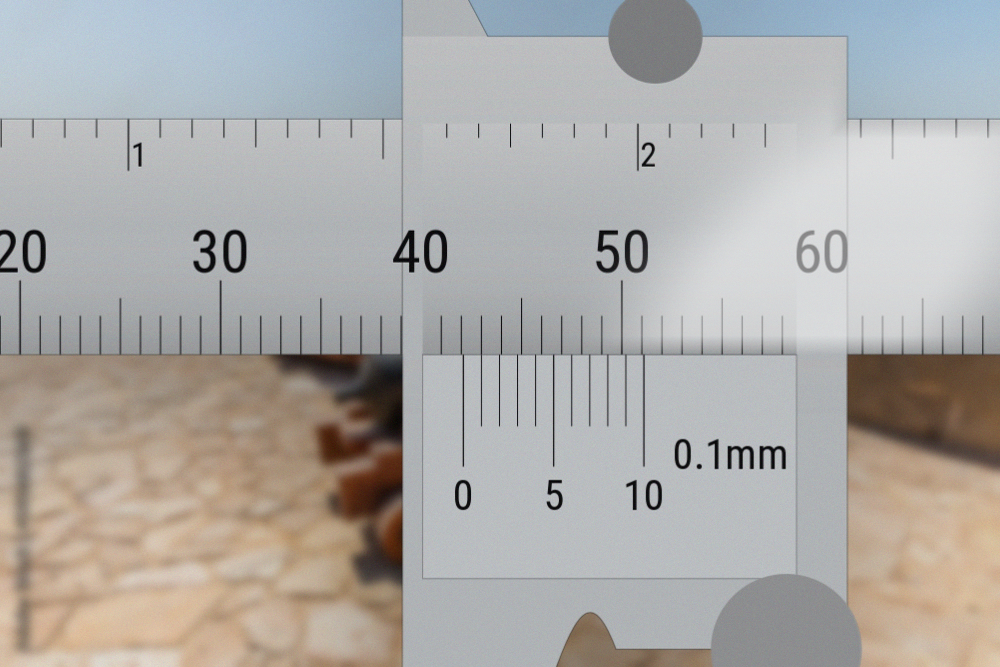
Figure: 42.1 mm
